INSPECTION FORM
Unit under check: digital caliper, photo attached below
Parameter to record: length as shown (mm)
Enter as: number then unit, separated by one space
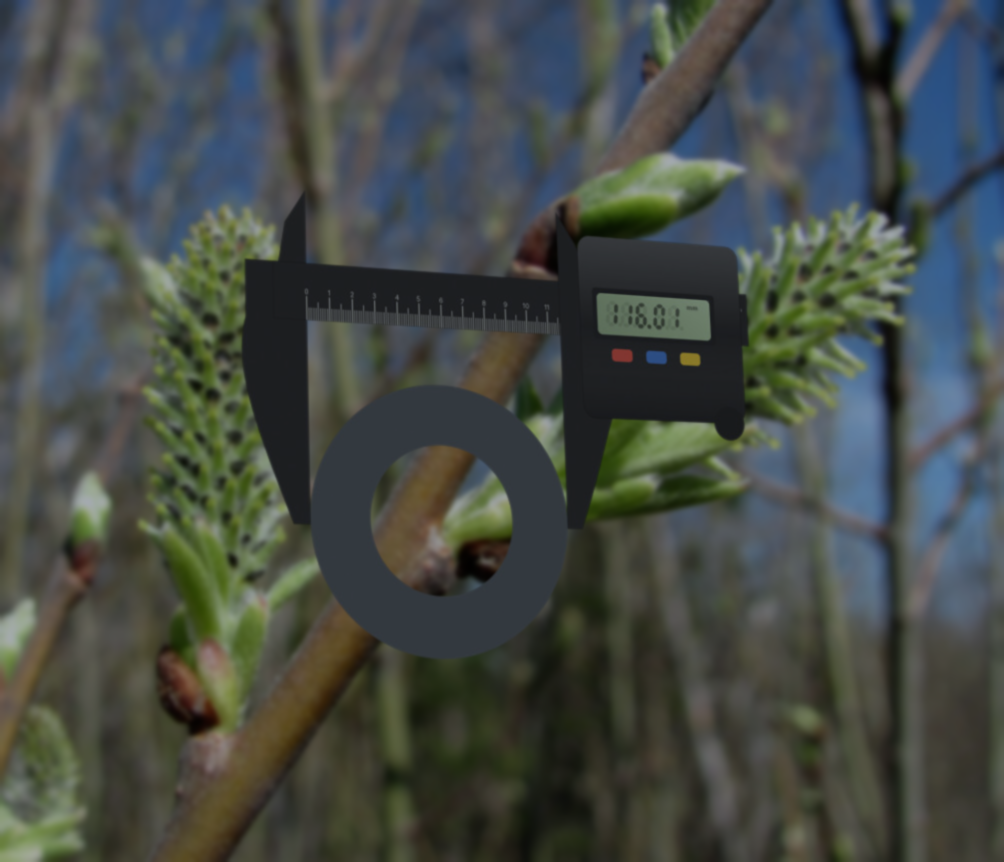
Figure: 116.01 mm
